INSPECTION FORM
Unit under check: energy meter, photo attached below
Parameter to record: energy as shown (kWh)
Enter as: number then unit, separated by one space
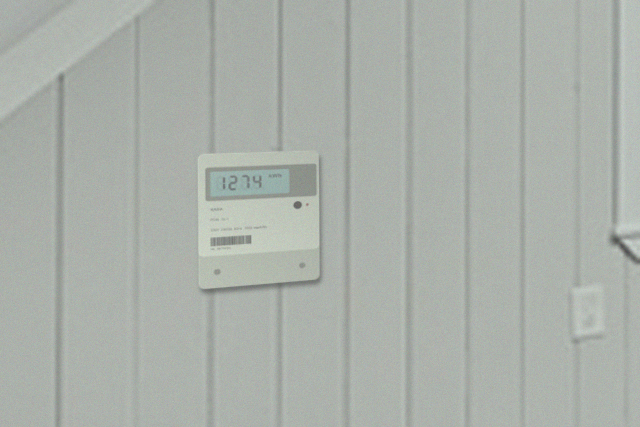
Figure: 1274 kWh
